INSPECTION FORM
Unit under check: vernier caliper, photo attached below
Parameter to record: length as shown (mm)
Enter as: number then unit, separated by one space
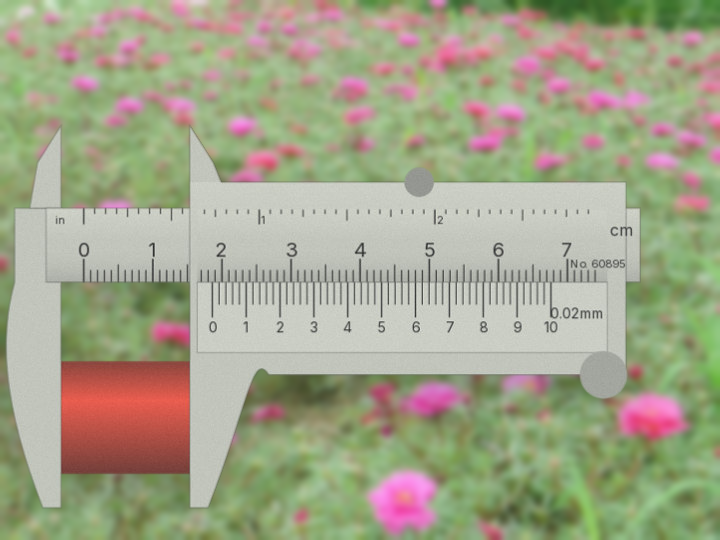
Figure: 18.6 mm
